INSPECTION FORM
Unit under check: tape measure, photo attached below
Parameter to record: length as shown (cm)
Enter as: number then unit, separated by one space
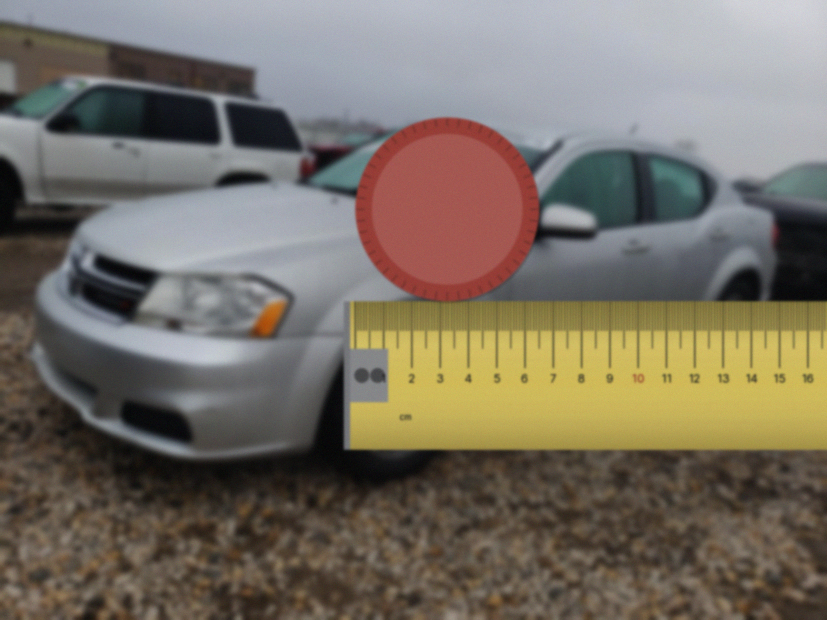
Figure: 6.5 cm
